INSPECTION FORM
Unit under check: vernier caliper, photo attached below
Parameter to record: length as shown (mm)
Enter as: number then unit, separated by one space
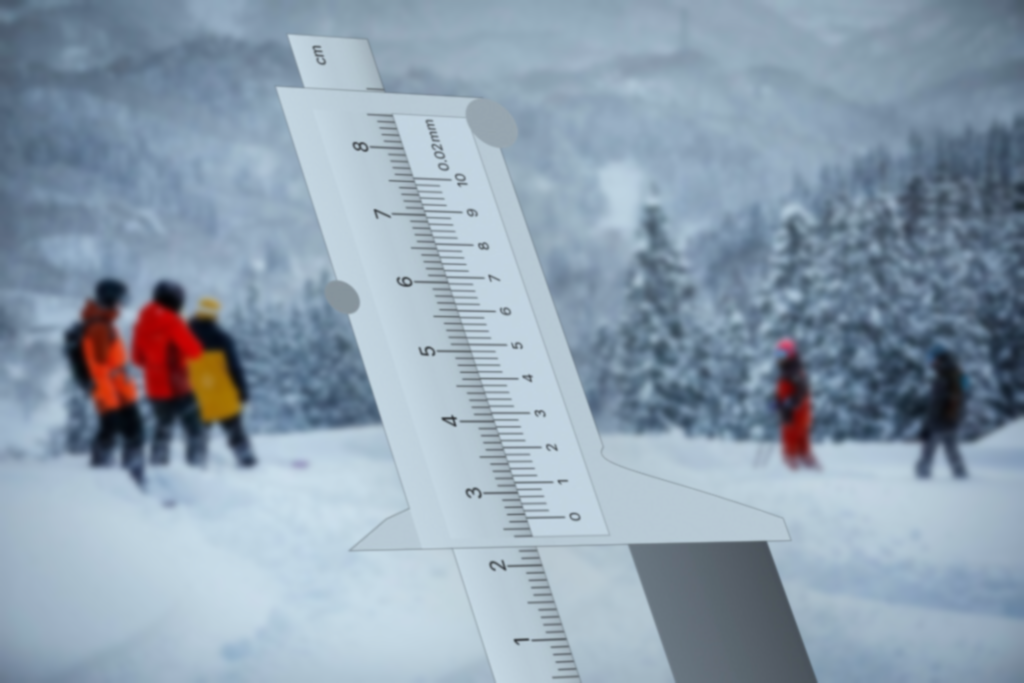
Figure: 26.5 mm
